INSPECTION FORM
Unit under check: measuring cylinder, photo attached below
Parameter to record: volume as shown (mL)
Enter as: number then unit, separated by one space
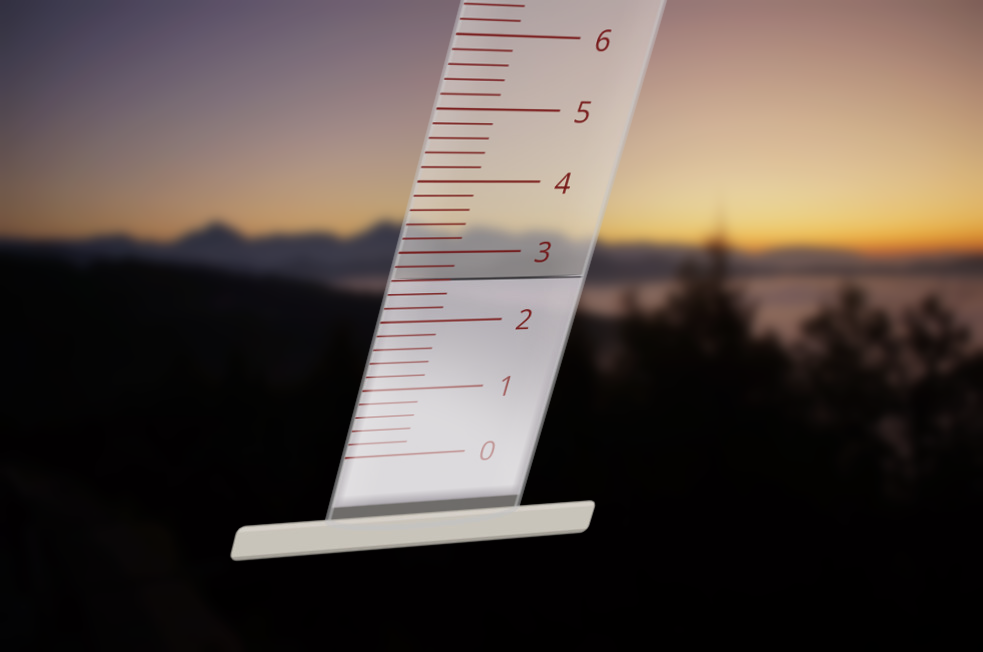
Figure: 2.6 mL
